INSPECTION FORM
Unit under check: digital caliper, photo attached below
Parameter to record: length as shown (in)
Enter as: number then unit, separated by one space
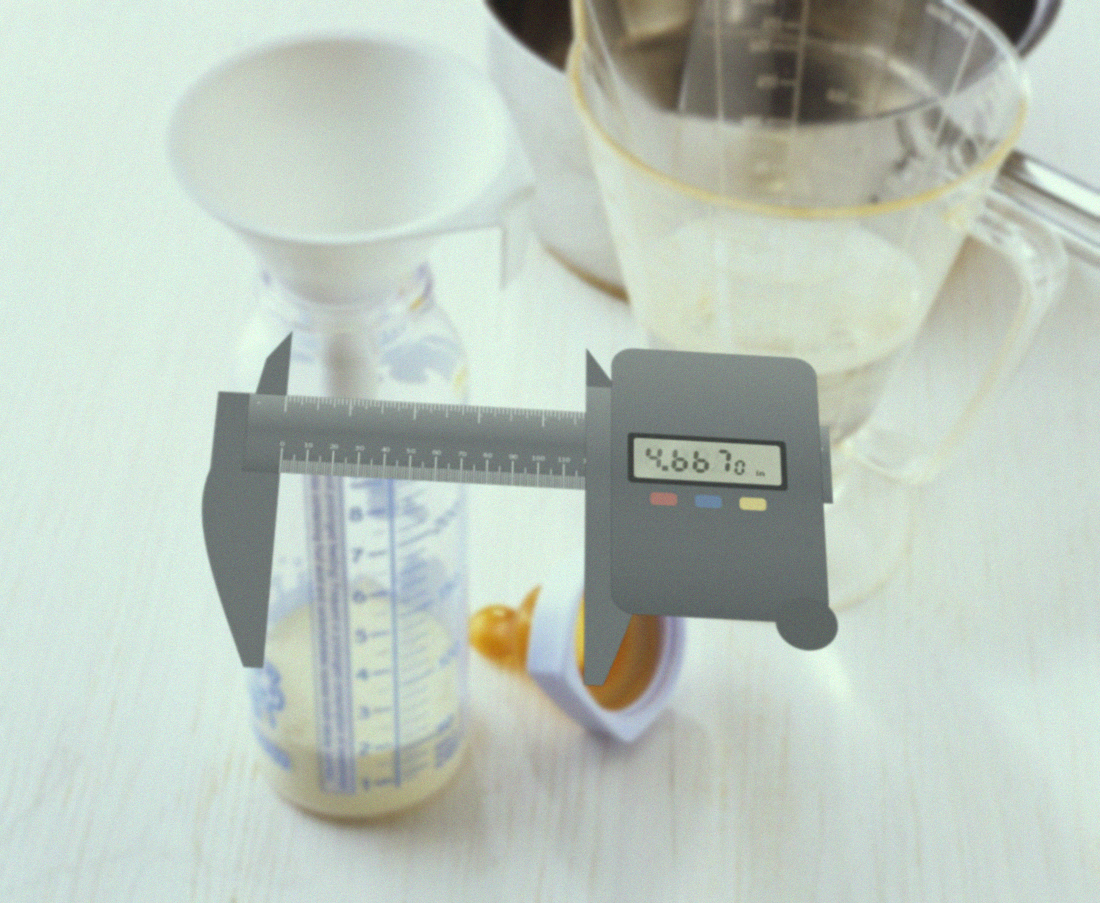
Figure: 4.6670 in
